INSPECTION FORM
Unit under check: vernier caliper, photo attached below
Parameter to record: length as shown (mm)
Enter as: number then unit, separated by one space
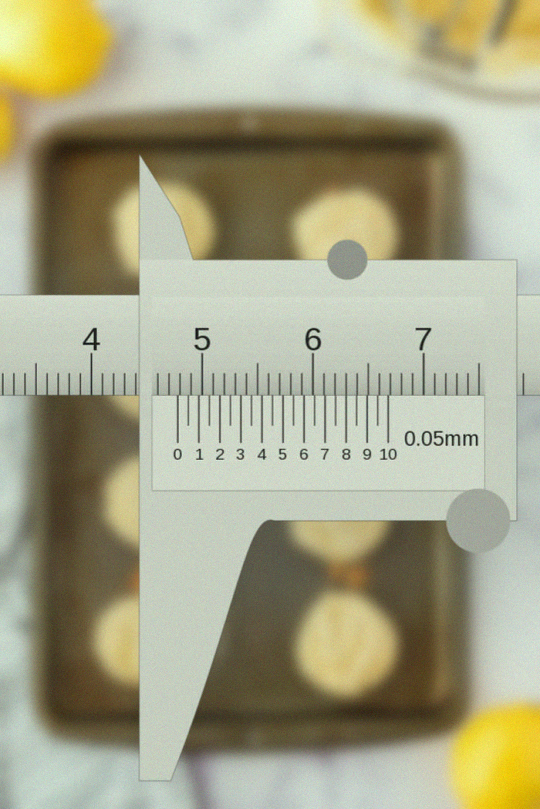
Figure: 47.8 mm
